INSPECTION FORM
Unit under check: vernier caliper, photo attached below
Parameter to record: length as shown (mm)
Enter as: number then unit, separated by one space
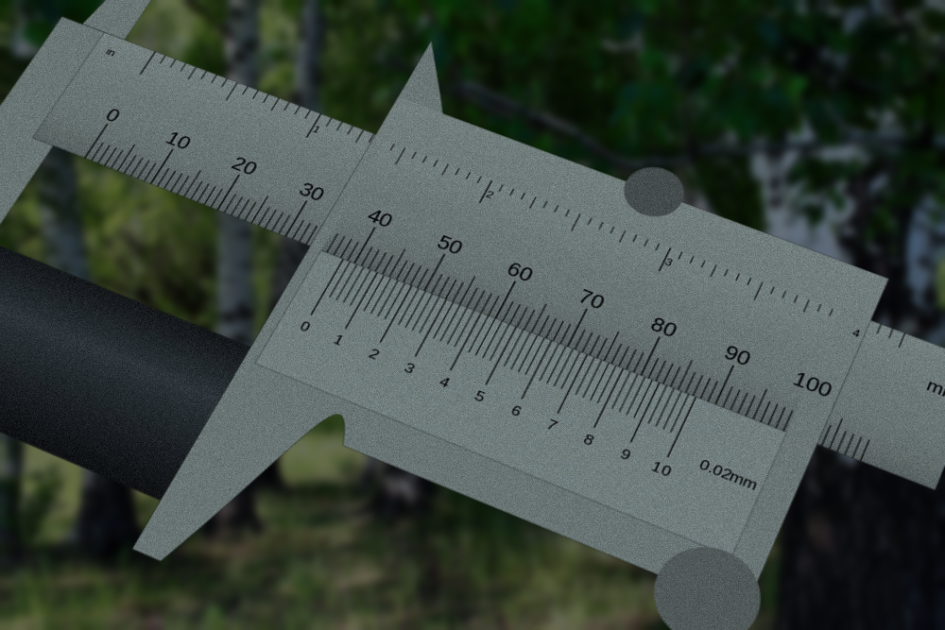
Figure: 38.4 mm
